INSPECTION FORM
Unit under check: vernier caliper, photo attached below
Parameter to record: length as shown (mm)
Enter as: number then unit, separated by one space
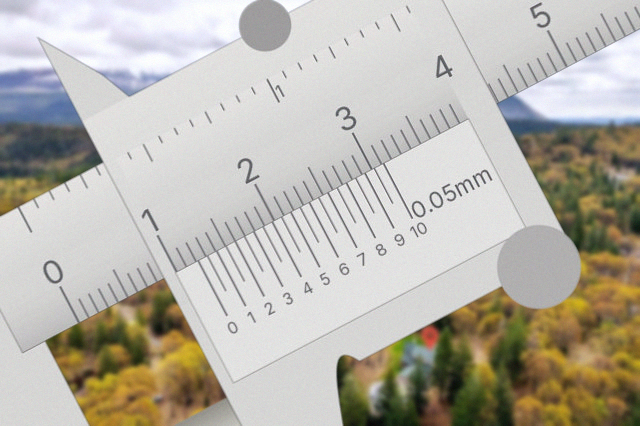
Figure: 12.2 mm
